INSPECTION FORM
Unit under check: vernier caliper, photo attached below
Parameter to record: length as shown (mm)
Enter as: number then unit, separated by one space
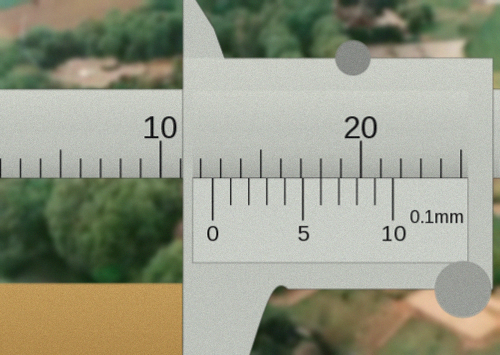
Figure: 12.6 mm
